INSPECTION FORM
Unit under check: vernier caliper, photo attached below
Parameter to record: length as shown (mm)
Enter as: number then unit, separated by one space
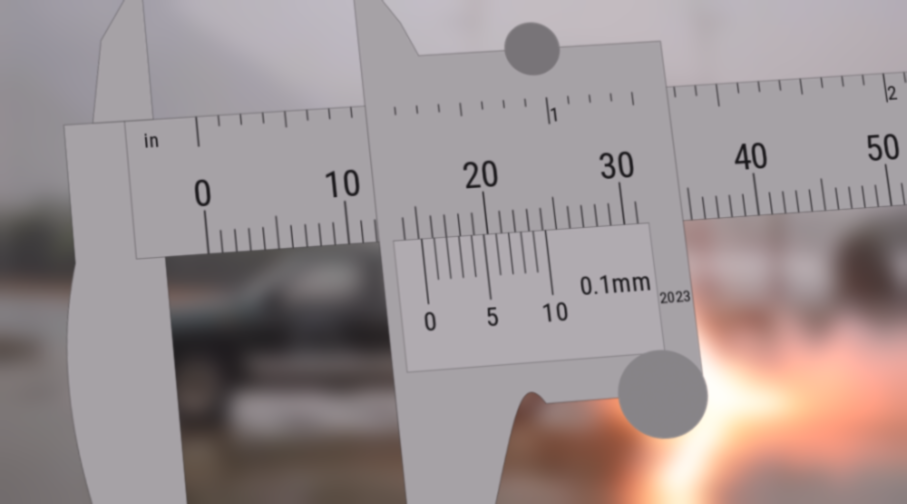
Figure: 15.2 mm
